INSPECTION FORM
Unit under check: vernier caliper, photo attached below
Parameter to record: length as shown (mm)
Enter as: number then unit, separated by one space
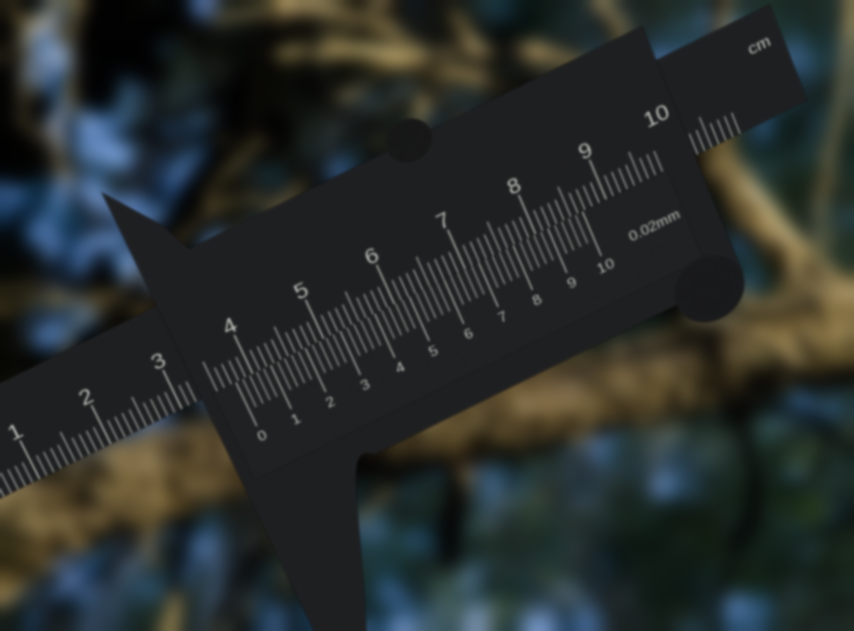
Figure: 37.6 mm
